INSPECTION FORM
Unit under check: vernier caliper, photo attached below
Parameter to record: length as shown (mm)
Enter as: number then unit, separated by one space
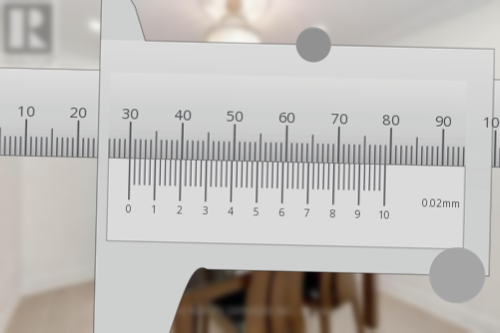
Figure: 30.0 mm
